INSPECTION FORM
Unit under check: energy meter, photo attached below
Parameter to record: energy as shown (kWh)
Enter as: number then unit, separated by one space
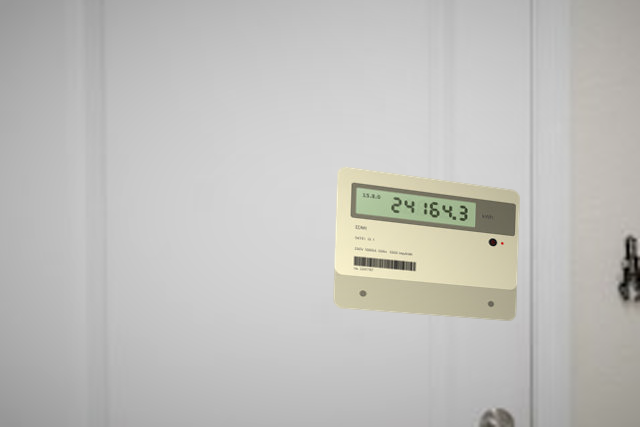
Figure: 24164.3 kWh
